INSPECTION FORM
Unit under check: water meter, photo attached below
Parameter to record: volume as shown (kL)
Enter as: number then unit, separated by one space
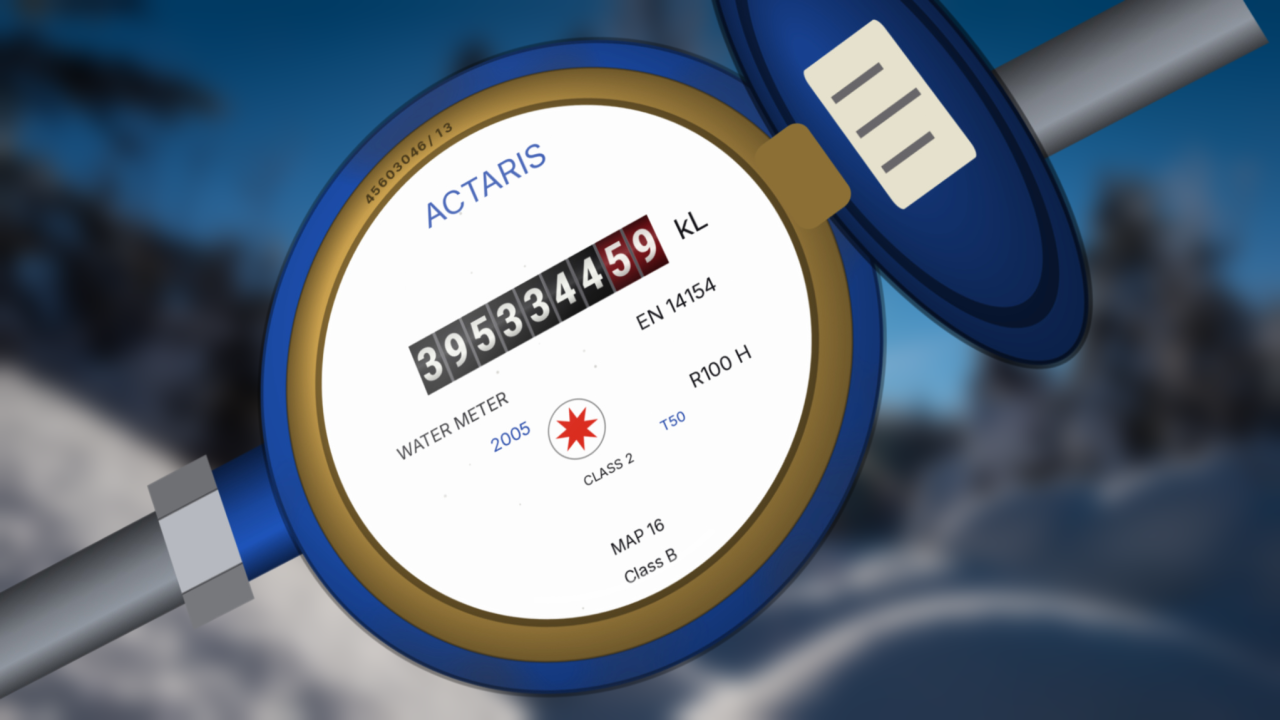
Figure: 3953344.59 kL
